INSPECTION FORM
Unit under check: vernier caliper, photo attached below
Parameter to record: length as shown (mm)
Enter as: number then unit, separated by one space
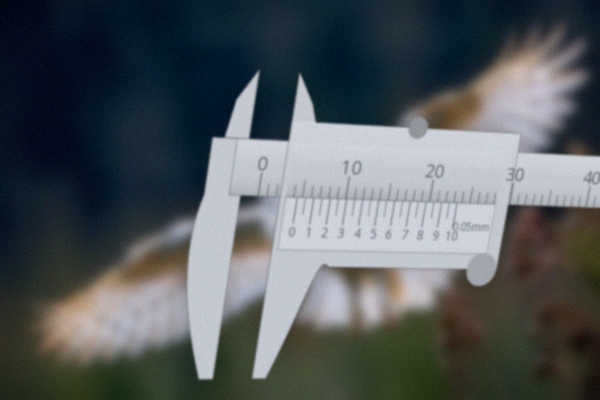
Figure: 4.4 mm
